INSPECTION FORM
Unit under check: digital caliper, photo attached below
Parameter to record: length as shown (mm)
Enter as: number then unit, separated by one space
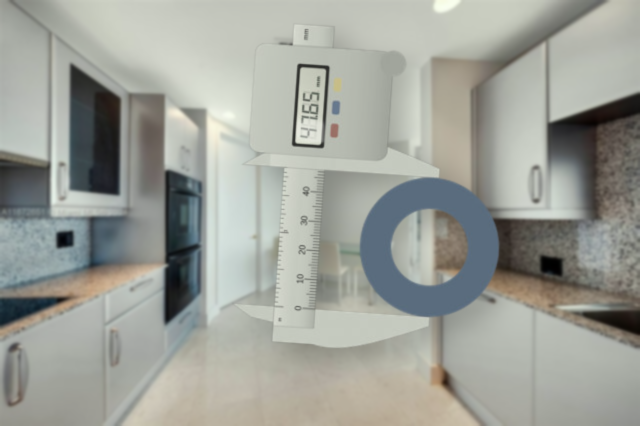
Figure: 47.65 mm
